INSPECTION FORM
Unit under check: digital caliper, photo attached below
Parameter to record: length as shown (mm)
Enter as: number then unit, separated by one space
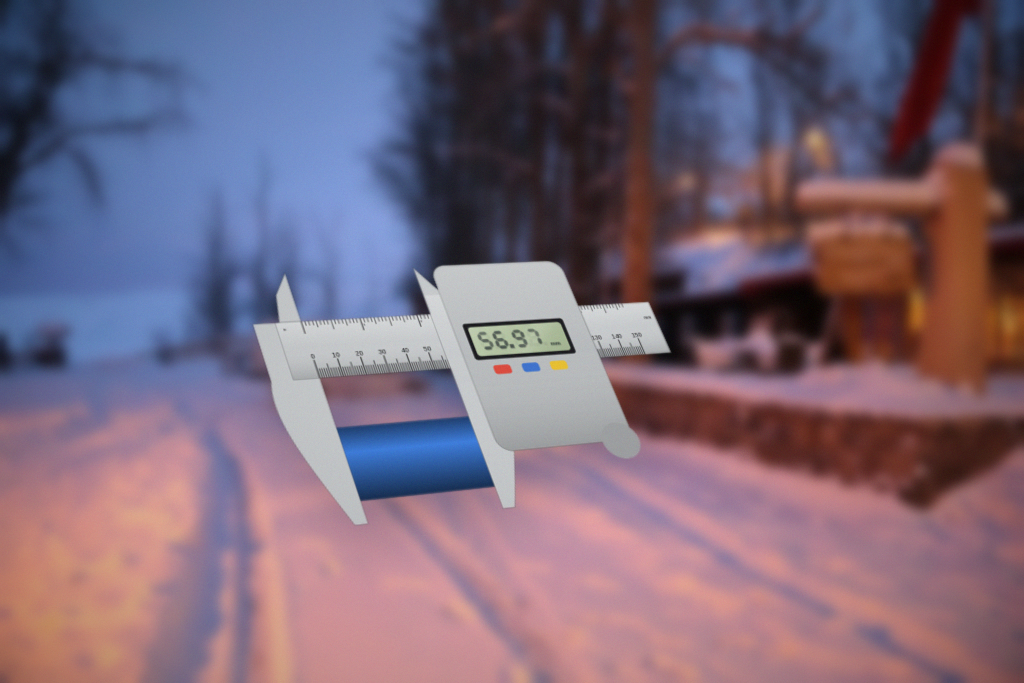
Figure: 56.97 mm
